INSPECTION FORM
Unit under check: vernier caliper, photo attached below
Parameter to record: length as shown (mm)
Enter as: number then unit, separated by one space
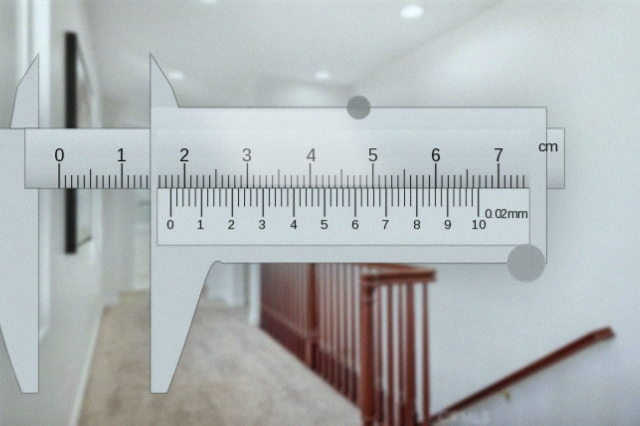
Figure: 17.8 mm
